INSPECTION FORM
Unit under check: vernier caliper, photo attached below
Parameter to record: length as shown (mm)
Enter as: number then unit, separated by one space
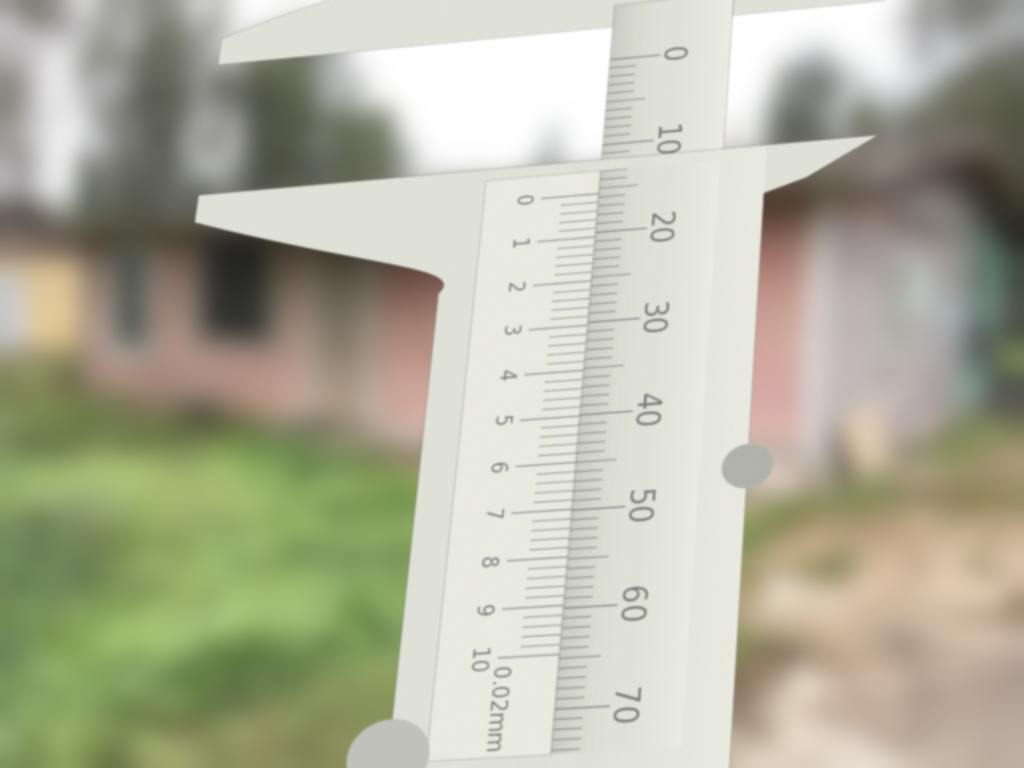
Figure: 15.6 mm
